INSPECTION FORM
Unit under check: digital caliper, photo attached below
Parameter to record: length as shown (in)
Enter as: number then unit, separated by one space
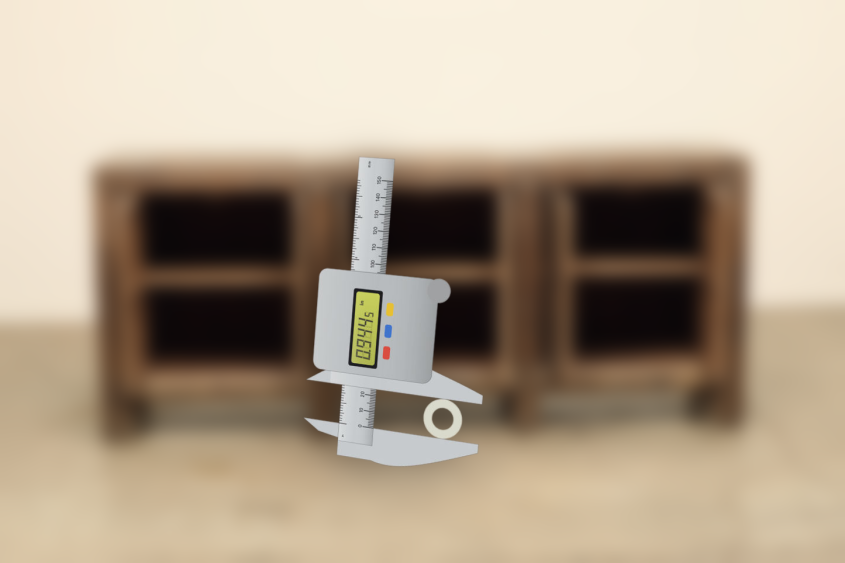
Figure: 0.9445 in
